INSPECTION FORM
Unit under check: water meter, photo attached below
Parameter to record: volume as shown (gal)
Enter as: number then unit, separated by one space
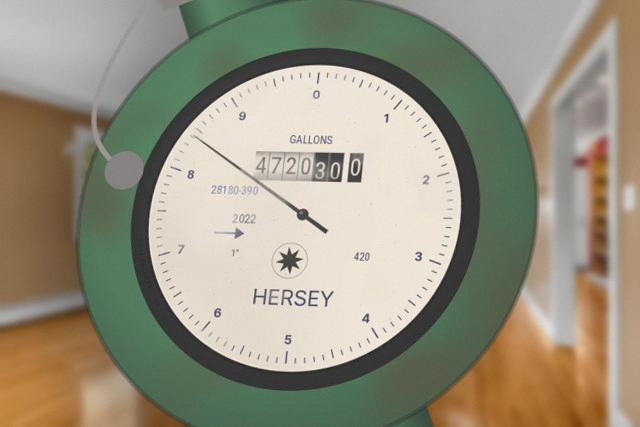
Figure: 4720298.4 gal
